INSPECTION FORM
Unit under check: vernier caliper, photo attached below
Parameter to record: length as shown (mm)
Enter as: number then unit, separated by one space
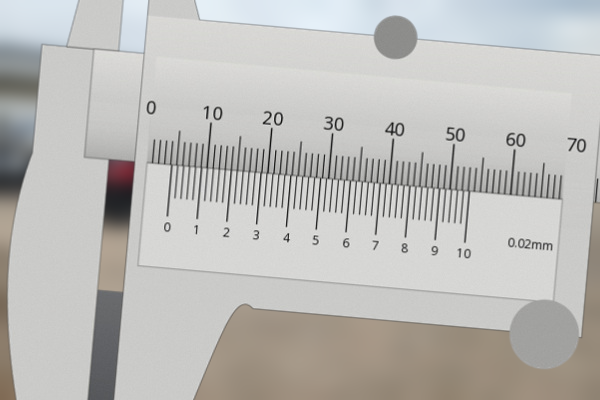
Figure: 4.2 mm
